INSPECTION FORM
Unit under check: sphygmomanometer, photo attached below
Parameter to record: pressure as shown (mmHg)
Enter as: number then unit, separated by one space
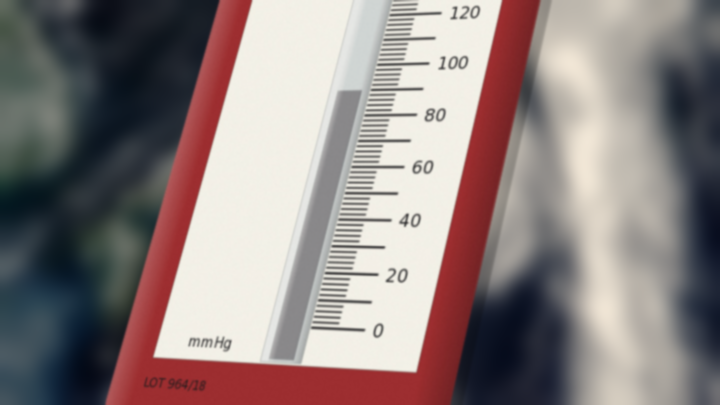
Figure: 90 mmHg
